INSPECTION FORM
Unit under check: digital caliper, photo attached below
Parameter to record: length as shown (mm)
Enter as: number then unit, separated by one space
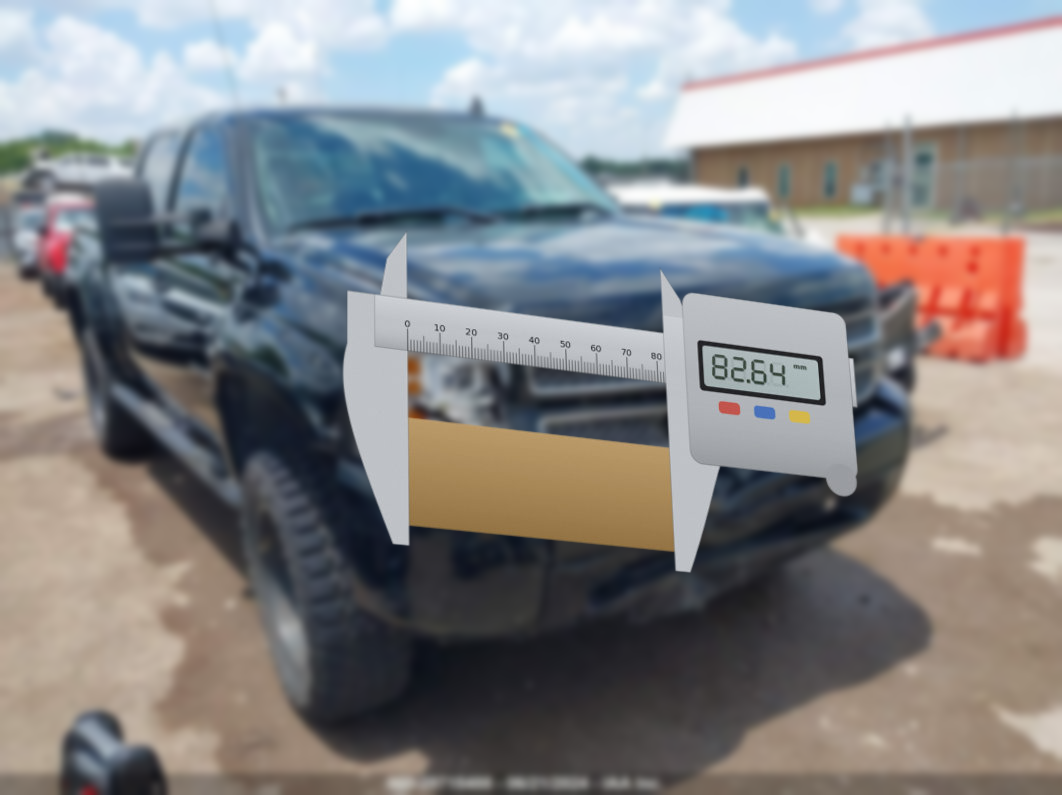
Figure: 82.64 mm
